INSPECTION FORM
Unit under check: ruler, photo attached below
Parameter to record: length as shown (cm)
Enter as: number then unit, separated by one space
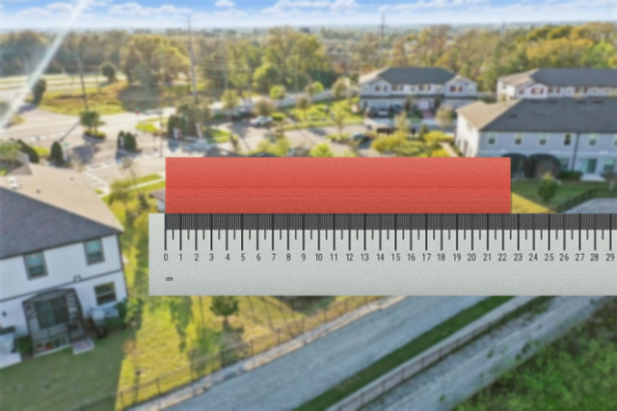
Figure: 22.5 cm
